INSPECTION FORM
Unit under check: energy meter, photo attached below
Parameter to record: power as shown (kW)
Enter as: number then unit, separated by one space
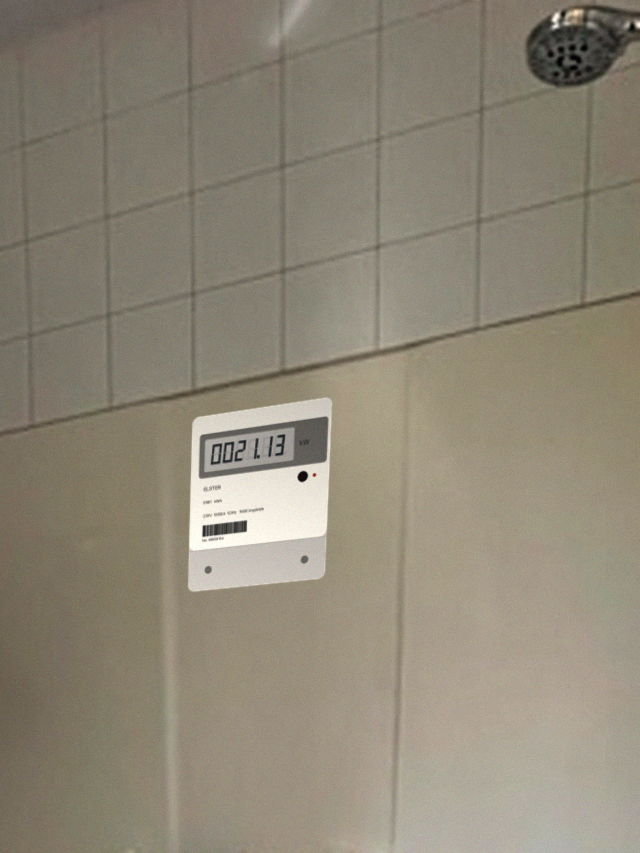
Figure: 21.13 kW
